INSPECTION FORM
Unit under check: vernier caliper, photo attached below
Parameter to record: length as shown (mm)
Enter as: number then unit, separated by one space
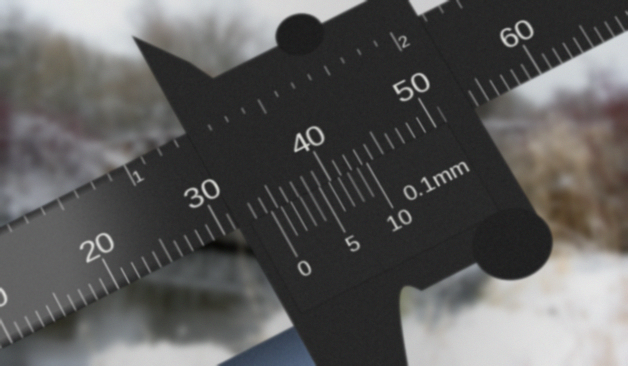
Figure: 34.4 mm
